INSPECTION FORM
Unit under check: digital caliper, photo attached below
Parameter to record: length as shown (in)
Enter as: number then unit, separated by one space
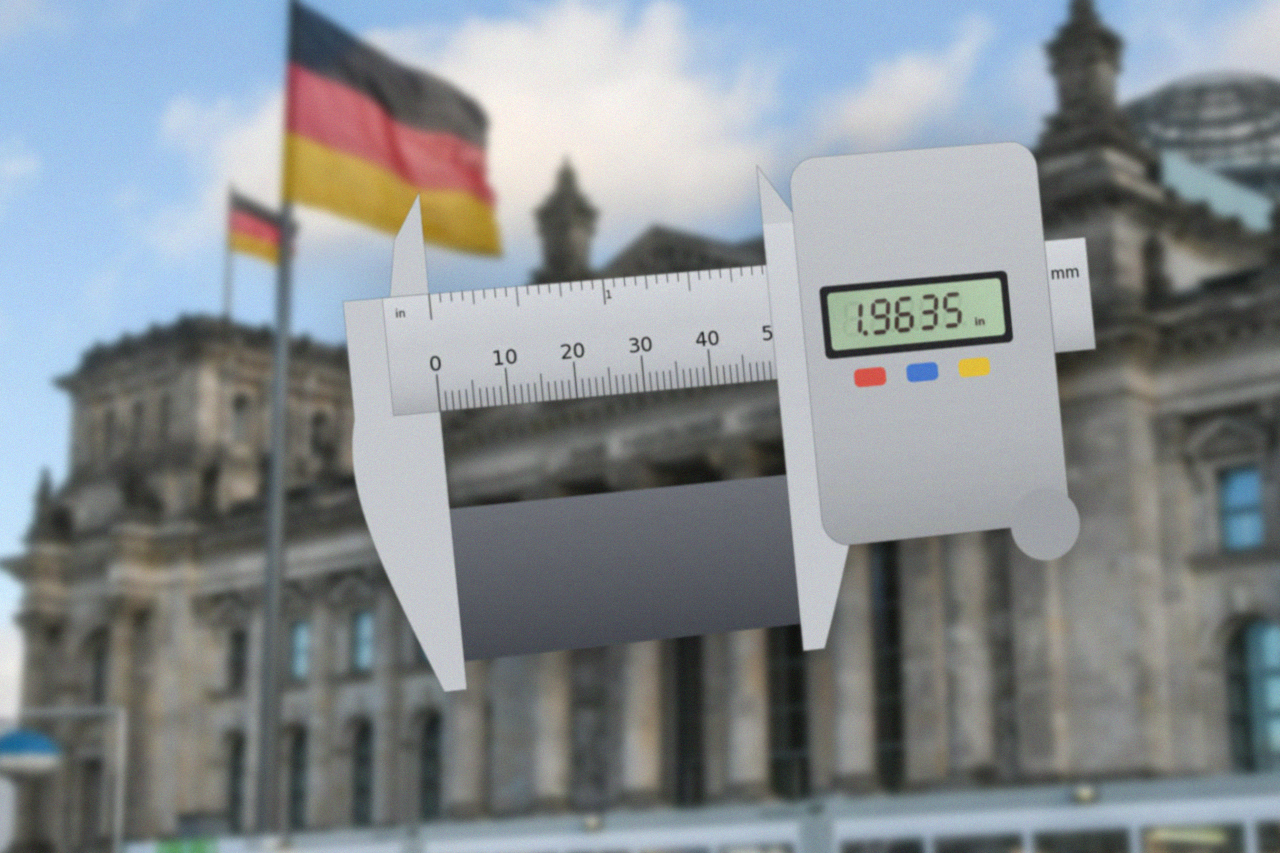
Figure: 1.9635 in
